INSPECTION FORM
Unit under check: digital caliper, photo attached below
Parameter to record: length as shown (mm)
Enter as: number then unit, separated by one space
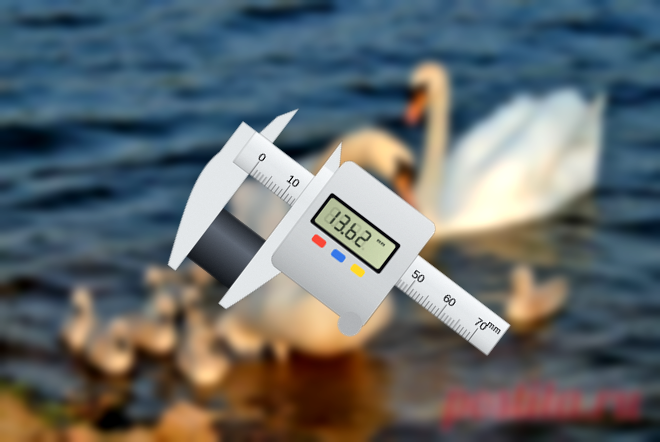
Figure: 13.62 mm
